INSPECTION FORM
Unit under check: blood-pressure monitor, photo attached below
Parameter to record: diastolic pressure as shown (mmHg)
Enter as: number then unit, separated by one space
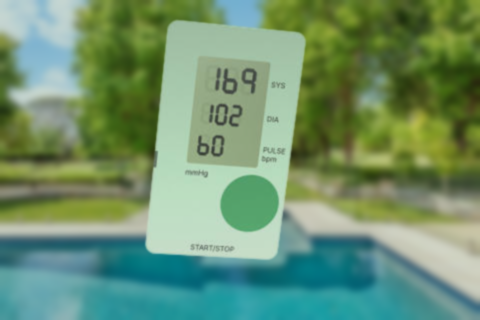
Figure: 102 mmHg
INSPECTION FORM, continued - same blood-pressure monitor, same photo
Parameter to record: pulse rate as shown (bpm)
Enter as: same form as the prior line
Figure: 60 bpm
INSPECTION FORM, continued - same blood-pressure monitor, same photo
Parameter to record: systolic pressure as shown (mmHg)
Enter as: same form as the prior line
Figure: 169 mmHg
